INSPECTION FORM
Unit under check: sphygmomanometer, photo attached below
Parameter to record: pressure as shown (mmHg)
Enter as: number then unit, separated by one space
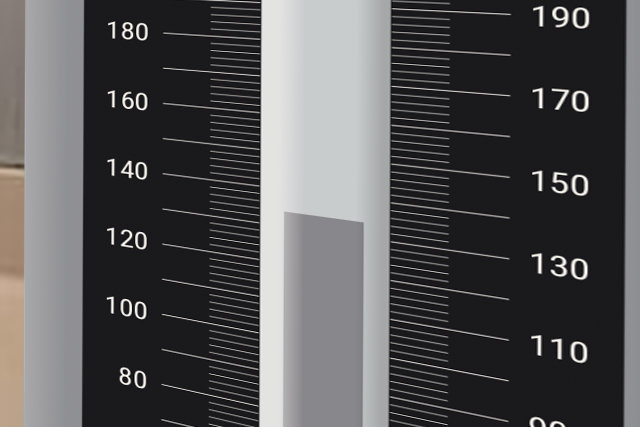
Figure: 134 mmHg
